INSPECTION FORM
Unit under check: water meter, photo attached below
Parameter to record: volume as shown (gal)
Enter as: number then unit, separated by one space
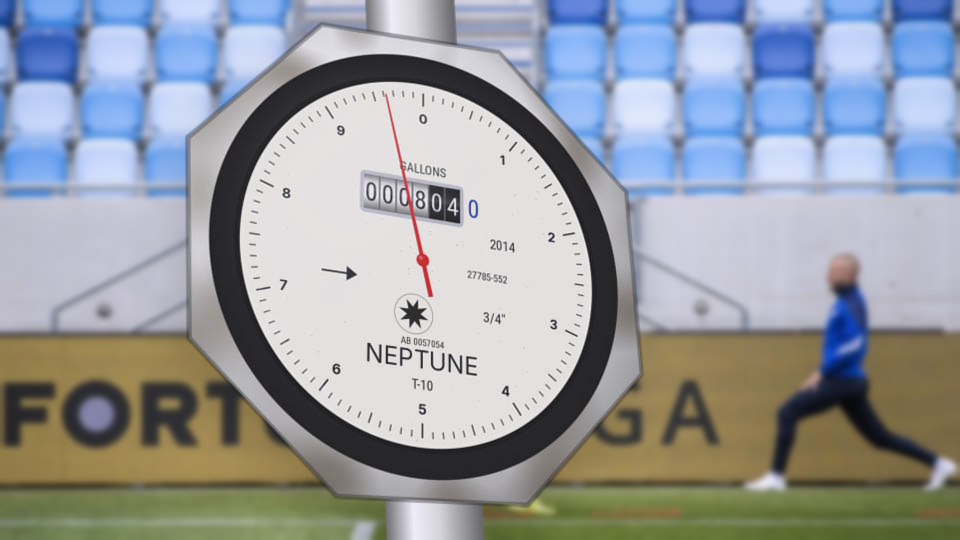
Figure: 8039.6 gal
